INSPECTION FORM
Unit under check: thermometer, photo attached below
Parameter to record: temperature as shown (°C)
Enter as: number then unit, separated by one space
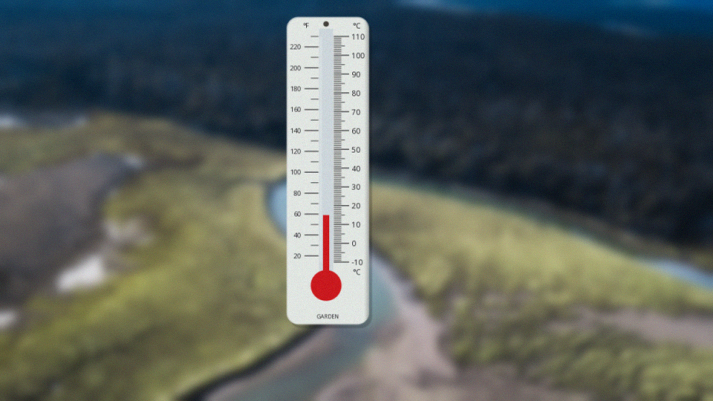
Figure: 15 °C
